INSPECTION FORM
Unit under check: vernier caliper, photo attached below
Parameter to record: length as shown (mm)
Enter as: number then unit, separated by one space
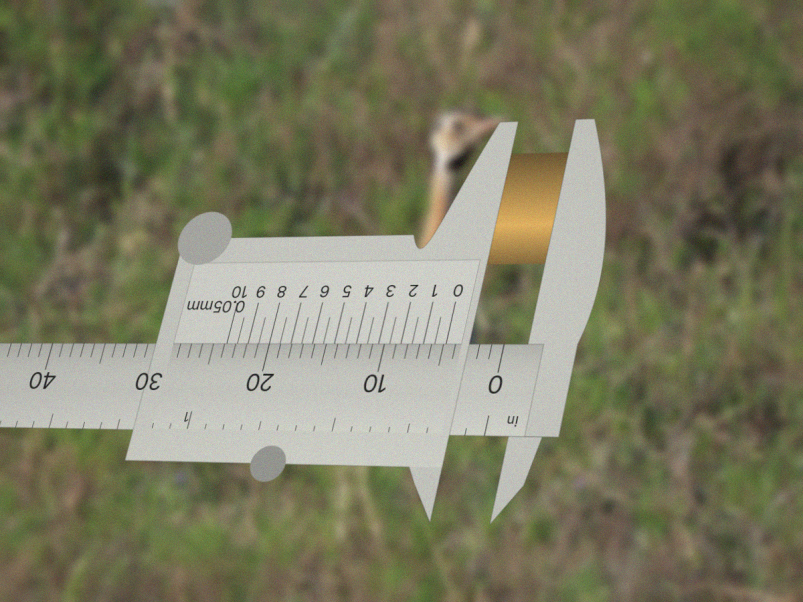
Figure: 4.8 mm
